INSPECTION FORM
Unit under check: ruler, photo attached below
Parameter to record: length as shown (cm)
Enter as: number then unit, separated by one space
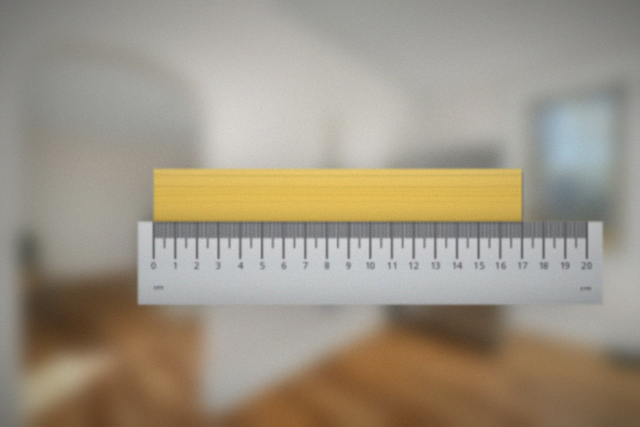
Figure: 17 cm
